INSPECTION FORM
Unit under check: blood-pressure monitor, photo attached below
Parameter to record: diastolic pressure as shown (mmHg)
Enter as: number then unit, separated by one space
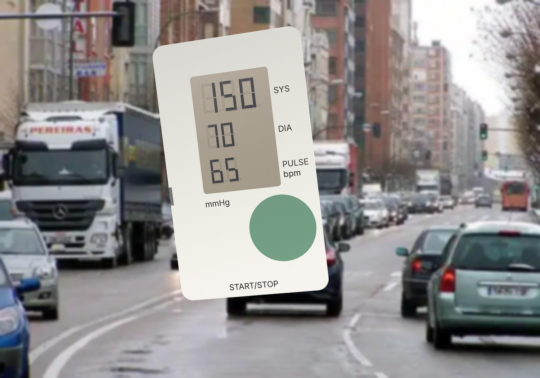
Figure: 70 mmHg
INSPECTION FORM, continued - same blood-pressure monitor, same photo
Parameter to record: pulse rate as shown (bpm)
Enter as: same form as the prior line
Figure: 65 bpm
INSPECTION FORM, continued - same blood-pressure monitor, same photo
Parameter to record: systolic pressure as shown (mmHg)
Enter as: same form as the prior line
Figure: 150 mmHg
